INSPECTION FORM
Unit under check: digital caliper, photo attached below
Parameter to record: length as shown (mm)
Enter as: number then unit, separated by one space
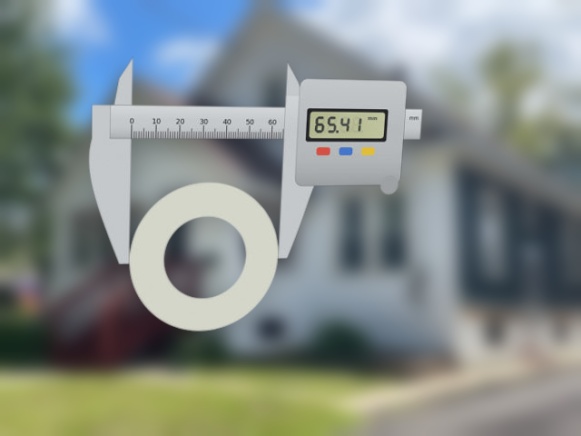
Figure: 65.41 mm
